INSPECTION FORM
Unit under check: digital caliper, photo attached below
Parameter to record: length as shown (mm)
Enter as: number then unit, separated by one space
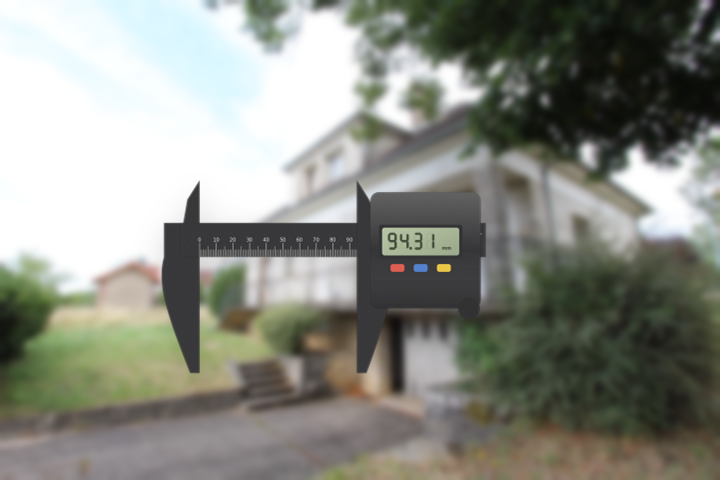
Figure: 94.31 mm
